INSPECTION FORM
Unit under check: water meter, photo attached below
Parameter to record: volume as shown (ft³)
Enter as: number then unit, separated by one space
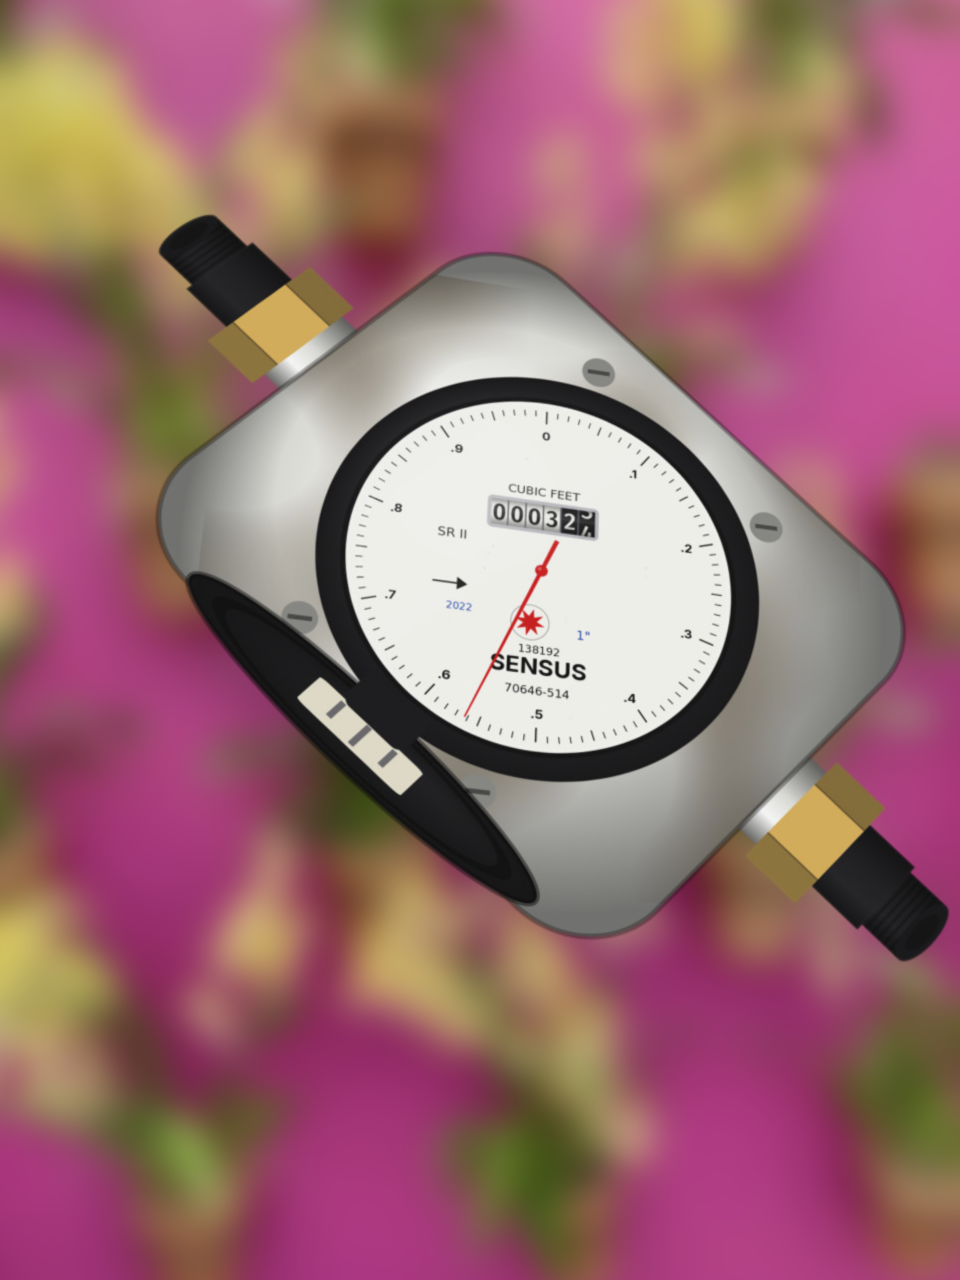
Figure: 323.56 ft³
